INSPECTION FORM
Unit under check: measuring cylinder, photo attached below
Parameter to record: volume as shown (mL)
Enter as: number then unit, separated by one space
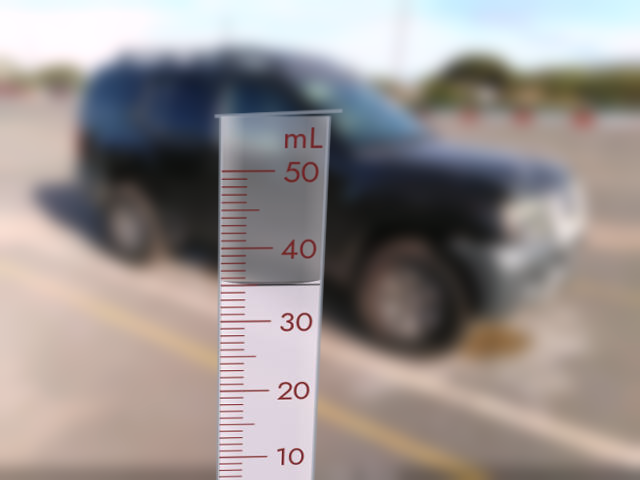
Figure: 35 mL
